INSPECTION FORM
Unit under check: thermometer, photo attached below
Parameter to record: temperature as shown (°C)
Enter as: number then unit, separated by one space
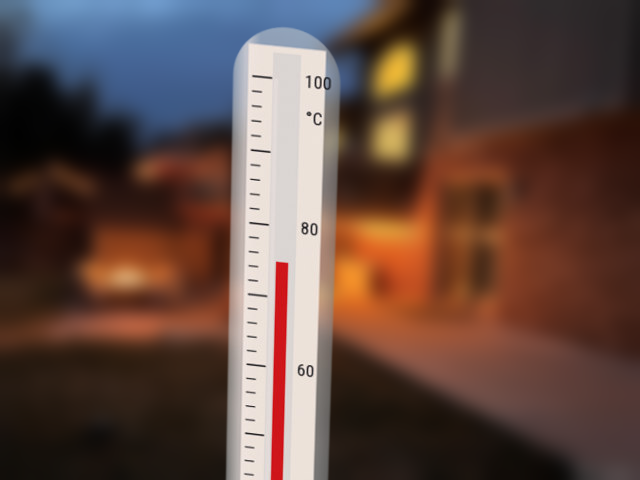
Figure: 75 °C
